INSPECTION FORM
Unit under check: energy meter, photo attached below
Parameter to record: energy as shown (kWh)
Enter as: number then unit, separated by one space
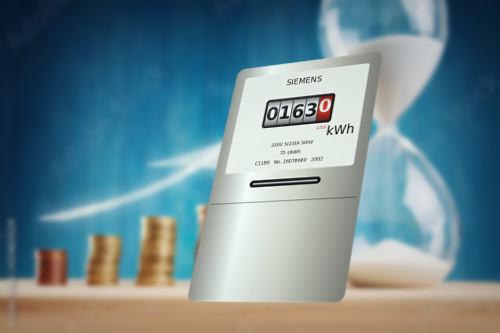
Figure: 163.0 kWh
